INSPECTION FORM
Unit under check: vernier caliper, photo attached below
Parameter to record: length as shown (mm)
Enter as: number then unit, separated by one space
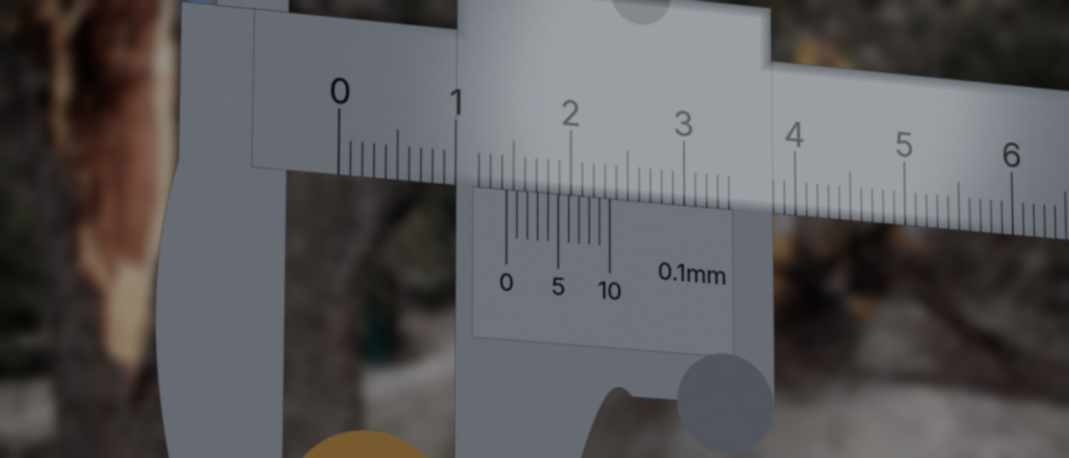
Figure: 14.4 mm
